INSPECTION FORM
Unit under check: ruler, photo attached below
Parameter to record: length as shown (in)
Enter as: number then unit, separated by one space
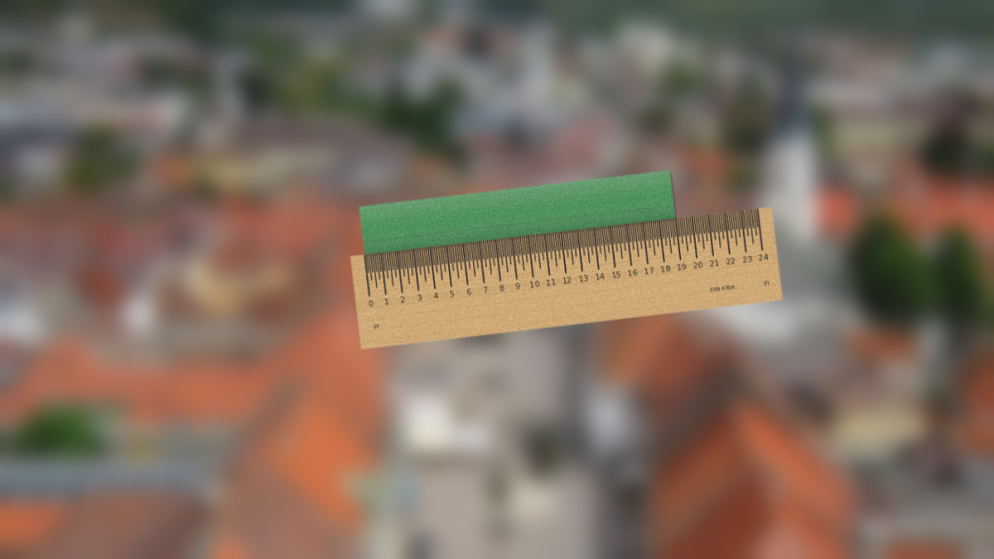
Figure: 19 in
